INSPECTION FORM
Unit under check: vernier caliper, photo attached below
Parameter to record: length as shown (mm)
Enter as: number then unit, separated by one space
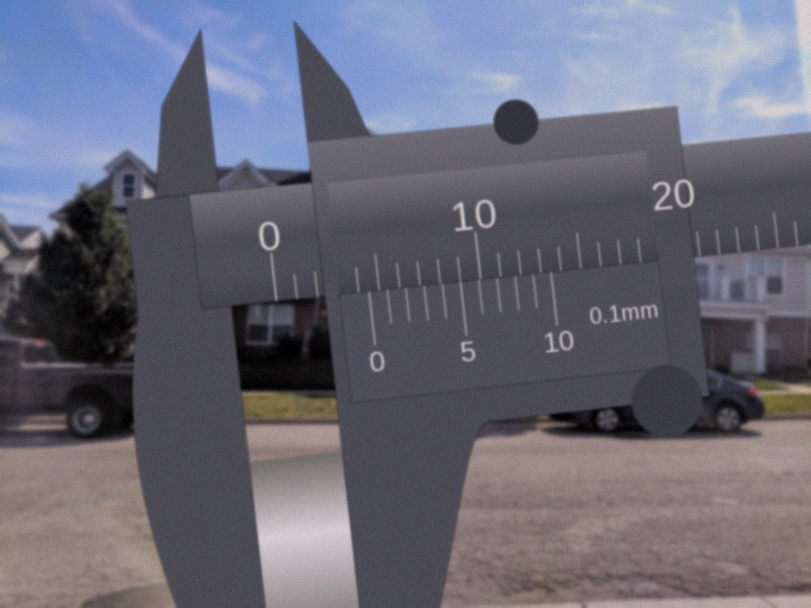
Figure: 4.5 mm
